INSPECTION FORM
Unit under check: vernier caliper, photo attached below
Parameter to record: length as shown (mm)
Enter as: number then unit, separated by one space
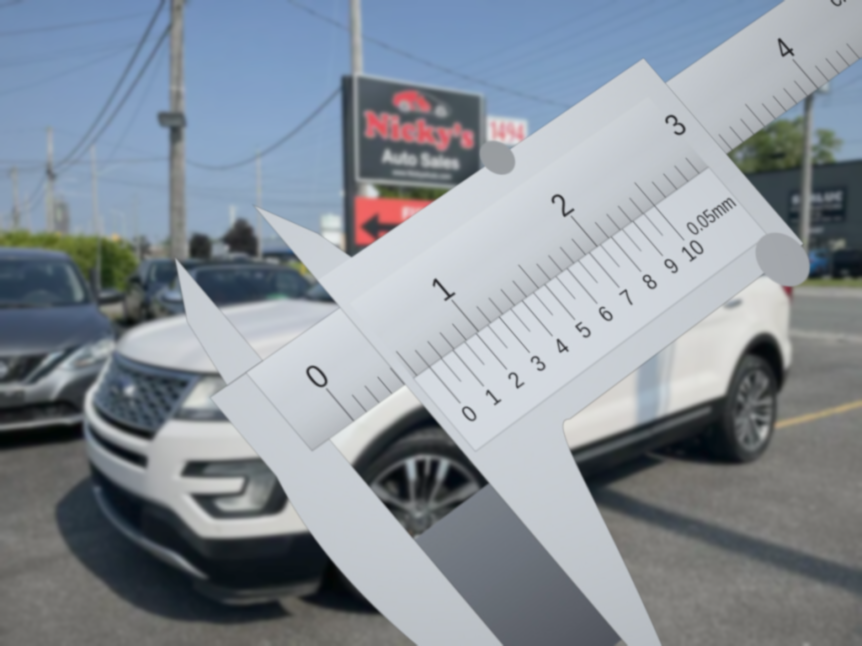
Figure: 6.0 mm
